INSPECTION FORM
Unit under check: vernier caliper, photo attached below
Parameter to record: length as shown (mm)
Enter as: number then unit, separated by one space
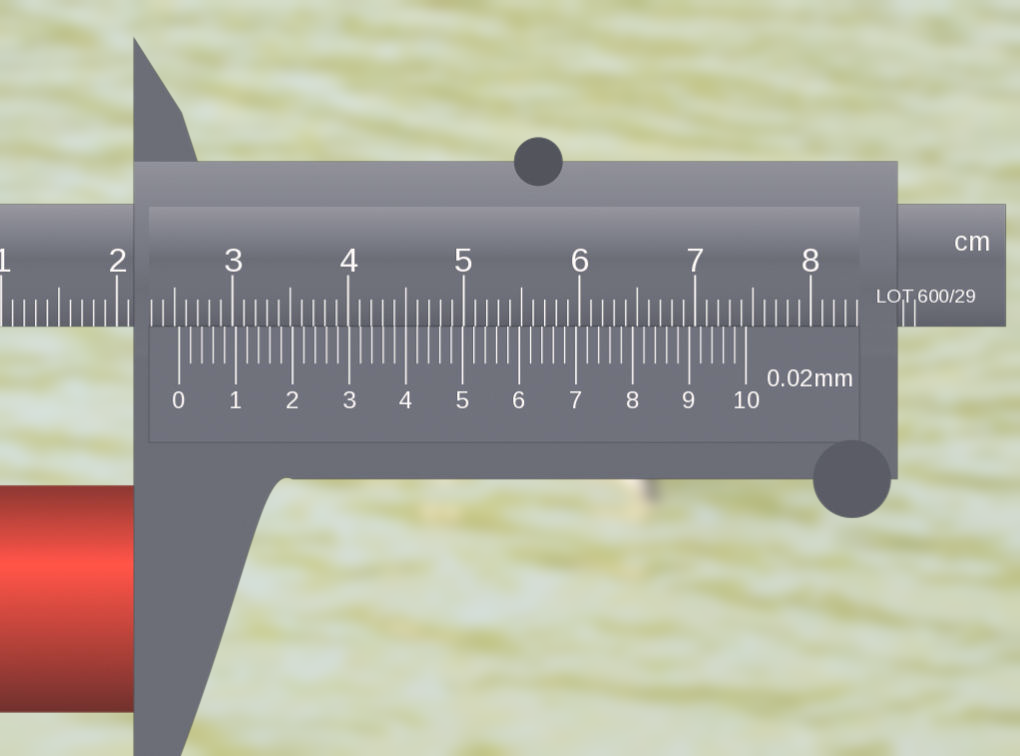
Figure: 25.4 mm
